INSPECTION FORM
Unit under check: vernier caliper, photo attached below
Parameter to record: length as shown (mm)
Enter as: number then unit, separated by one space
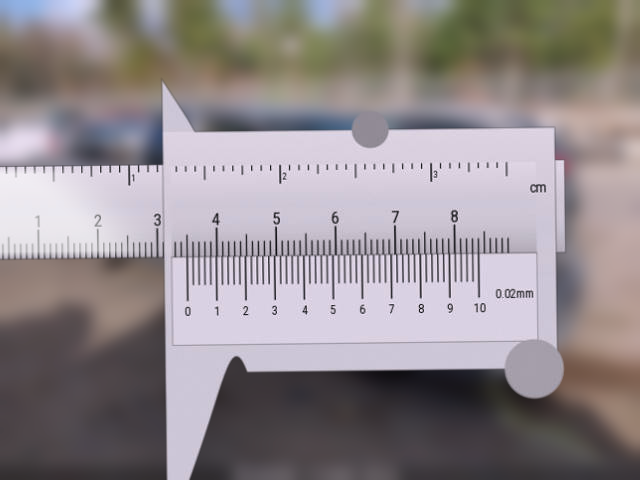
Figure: 35.0 mm
